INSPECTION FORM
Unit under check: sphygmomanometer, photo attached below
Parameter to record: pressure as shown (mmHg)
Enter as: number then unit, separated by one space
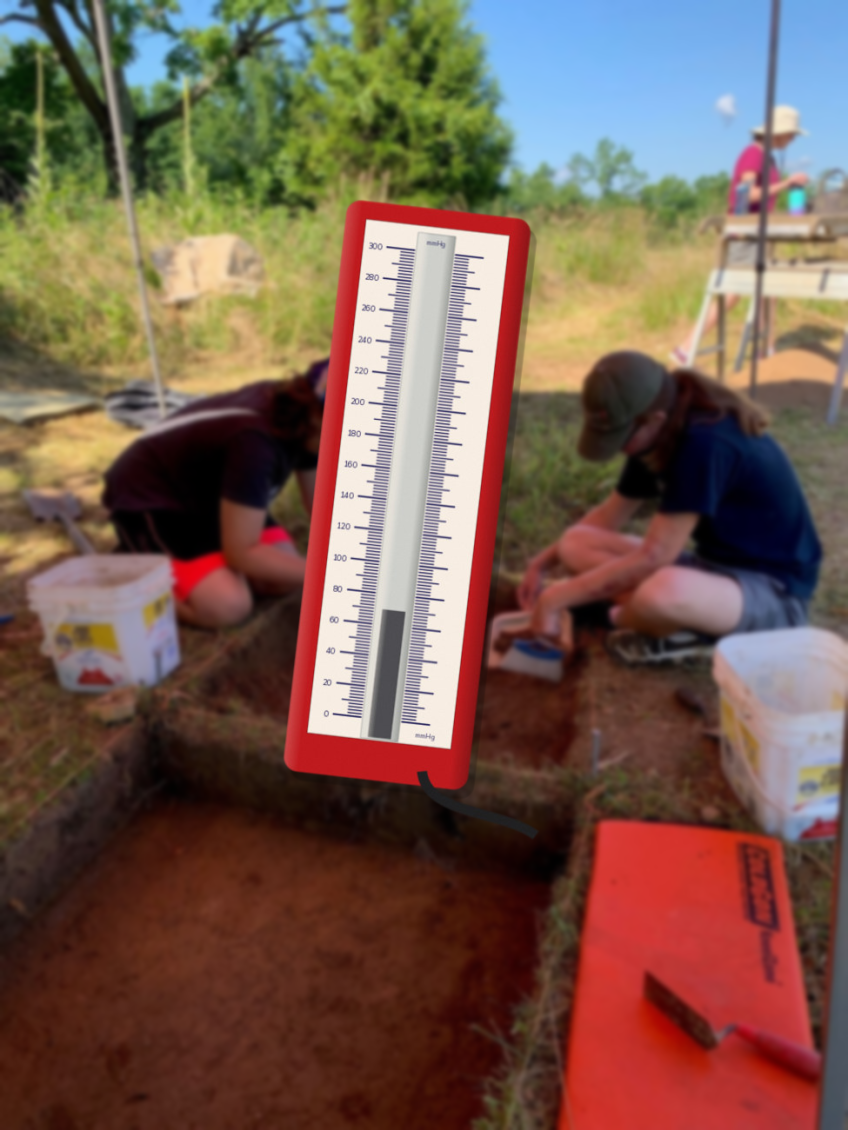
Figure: 70 mmHg
